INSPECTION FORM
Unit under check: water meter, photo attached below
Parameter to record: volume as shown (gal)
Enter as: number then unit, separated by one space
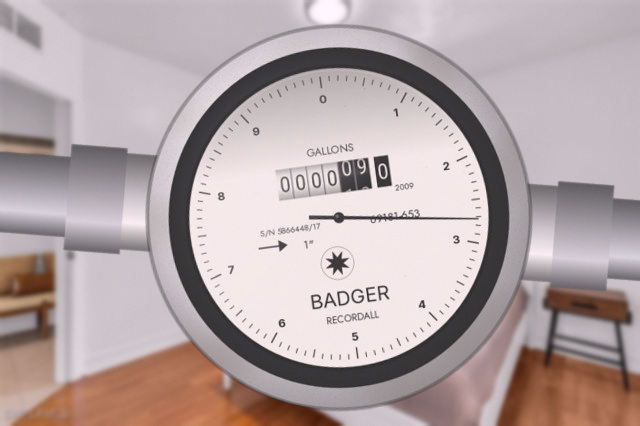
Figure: 92.7 gal
